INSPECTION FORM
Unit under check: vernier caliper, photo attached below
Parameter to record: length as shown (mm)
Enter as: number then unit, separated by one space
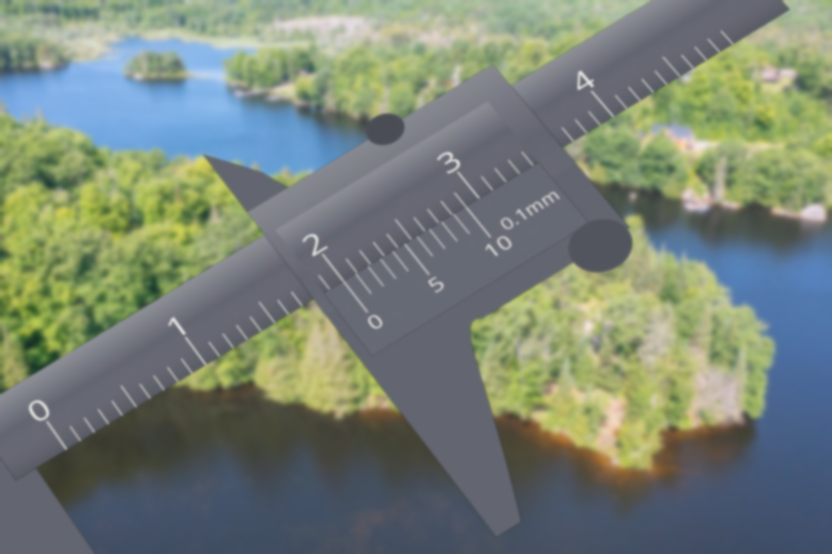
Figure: 20.0 mm
